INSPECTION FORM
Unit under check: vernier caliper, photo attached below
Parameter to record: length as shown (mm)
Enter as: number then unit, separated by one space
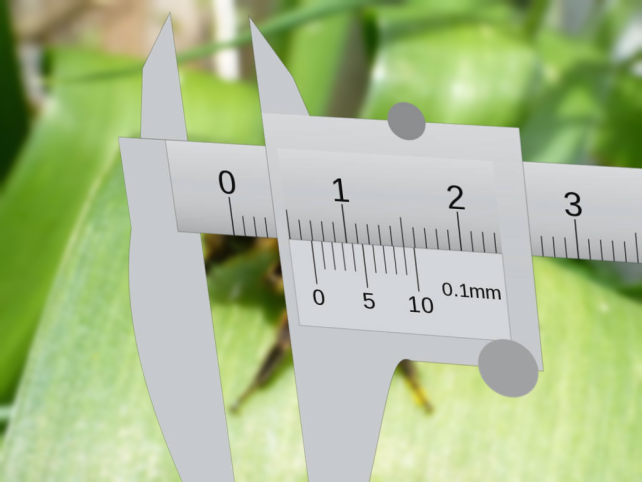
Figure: 6.9 mm
